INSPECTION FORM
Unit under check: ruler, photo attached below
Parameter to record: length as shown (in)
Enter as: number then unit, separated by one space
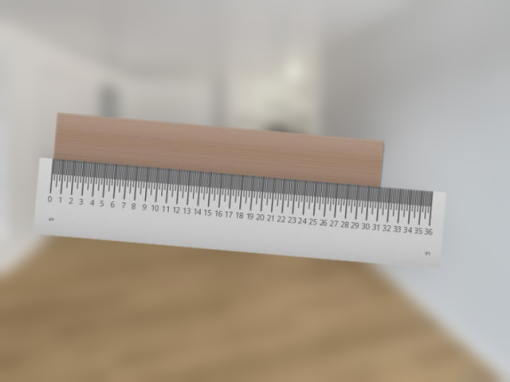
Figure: 31 in
